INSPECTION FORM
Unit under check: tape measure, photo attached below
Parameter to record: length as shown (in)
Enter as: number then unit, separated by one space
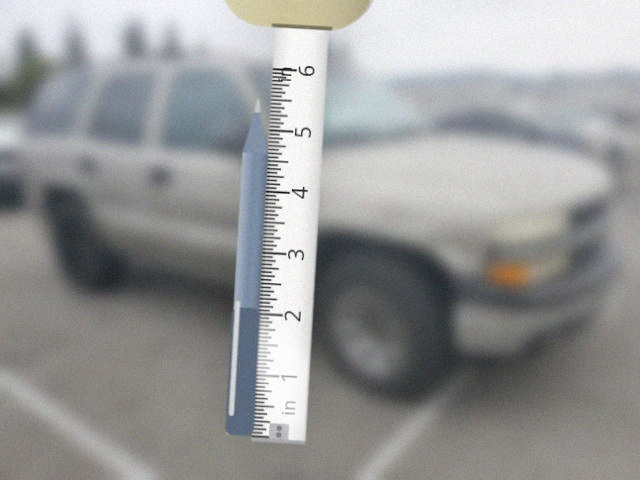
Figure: 5.5 in
